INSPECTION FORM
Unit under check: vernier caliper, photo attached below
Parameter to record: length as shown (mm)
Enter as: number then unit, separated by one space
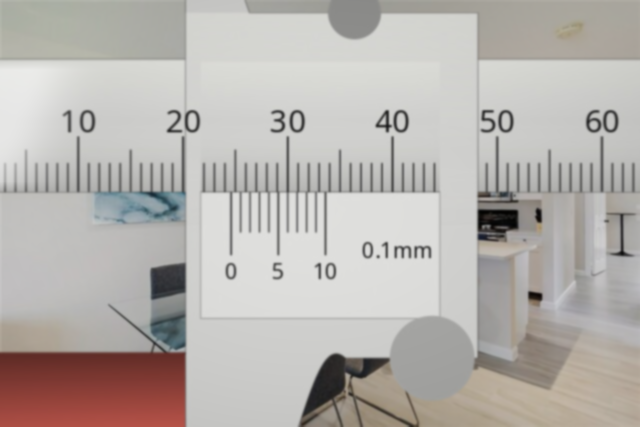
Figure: 24.6 mm
